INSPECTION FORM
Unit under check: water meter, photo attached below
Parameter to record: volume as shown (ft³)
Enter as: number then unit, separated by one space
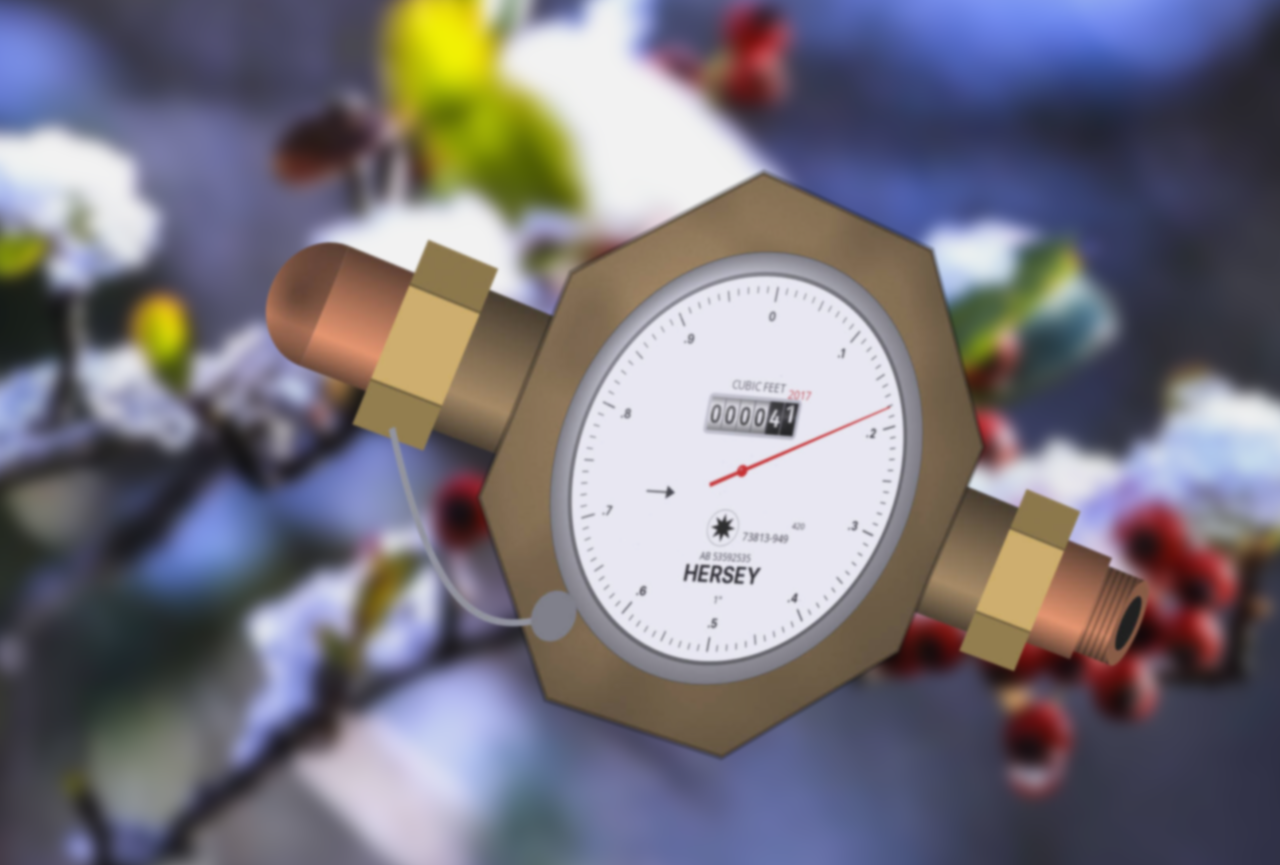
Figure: 41.18 ft³
